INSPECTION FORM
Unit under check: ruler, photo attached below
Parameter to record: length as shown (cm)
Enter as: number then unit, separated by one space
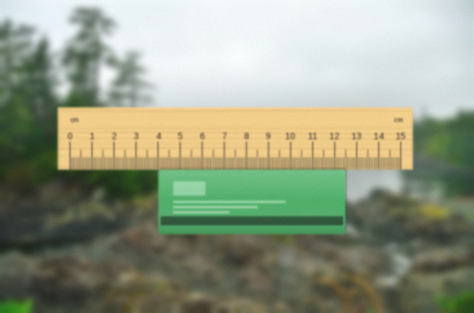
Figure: 8.5 cm
